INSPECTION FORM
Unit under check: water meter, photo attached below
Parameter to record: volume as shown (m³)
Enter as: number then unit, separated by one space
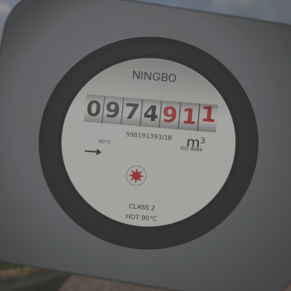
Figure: 974.911 m³
